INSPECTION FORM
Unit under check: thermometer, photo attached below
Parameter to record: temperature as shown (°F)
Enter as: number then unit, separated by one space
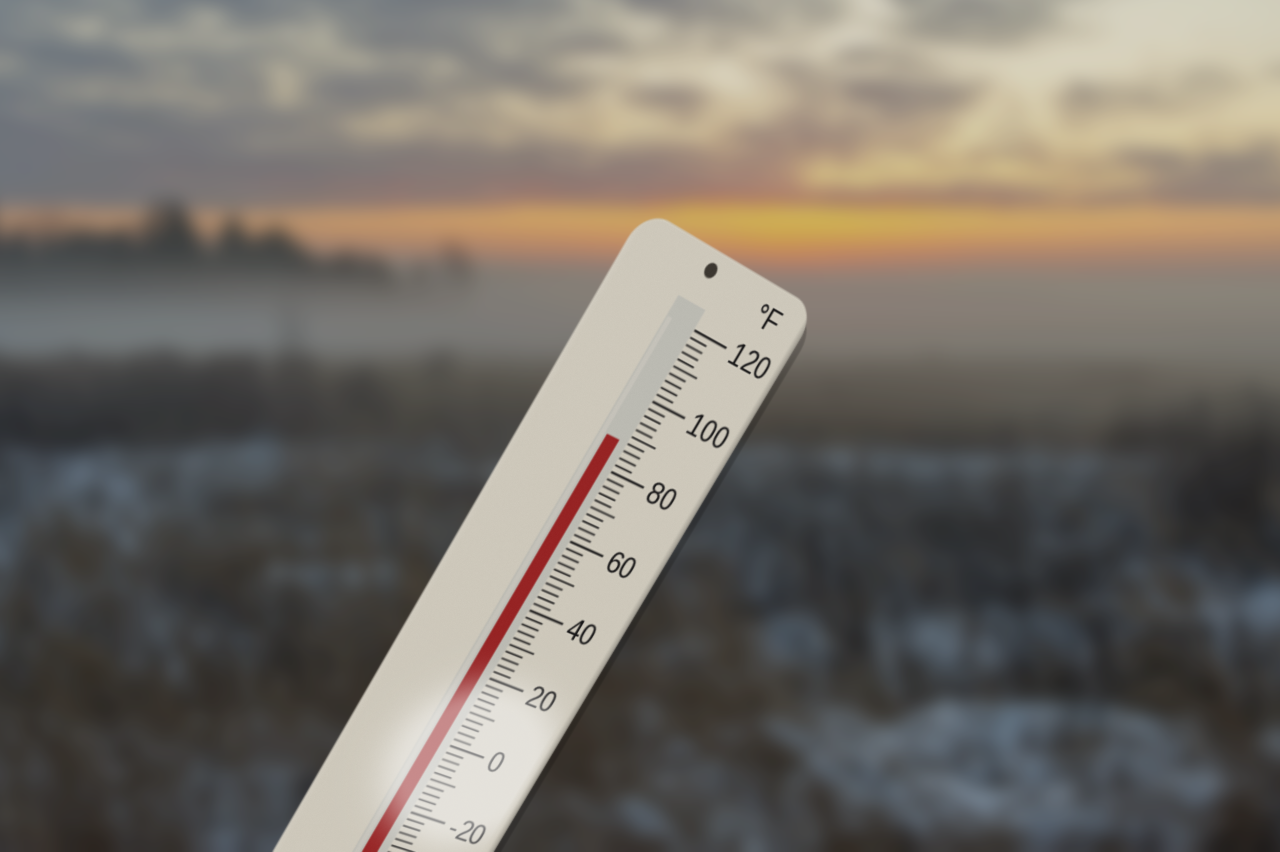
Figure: 88 °F
